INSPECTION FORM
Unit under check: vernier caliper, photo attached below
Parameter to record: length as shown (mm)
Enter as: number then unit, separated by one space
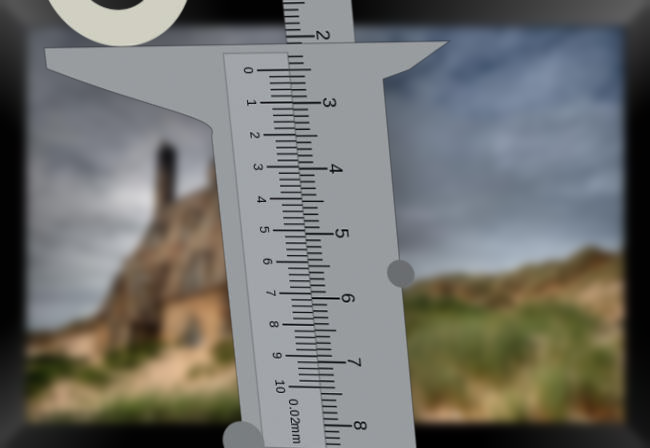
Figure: 25.0 mm
